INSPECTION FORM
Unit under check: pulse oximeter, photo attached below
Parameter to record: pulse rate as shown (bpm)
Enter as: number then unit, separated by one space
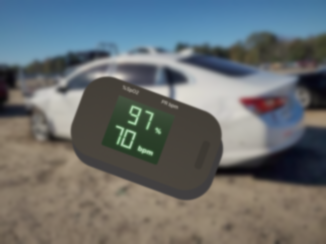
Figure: 70 bpm
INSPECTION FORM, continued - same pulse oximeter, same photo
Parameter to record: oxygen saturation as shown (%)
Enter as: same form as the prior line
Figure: 97 %
